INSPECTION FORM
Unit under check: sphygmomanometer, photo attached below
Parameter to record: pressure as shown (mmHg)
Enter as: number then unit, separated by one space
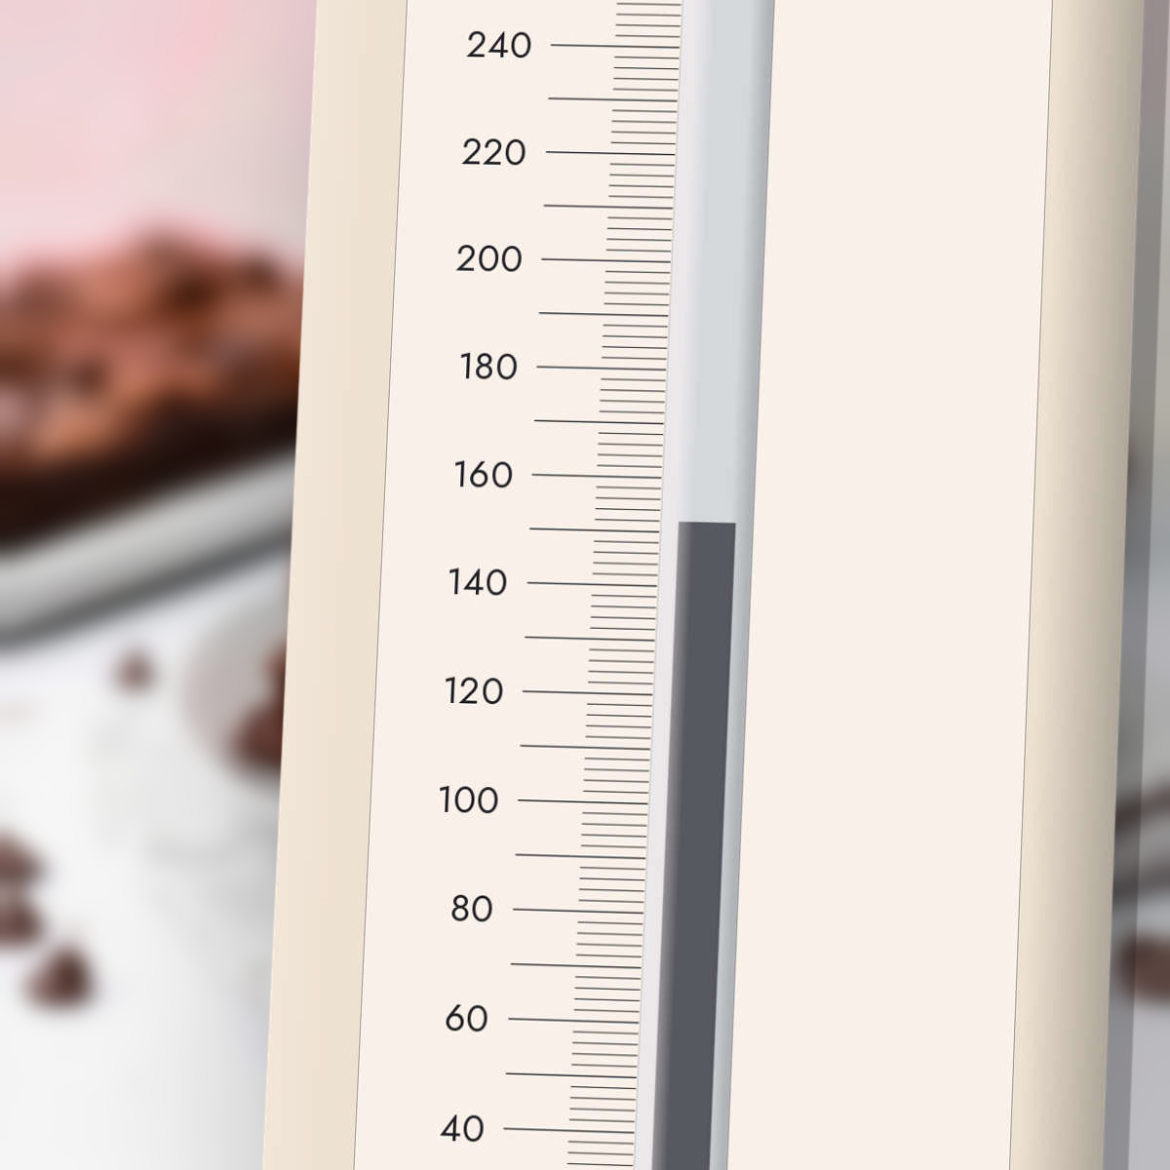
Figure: 152 mmHg
